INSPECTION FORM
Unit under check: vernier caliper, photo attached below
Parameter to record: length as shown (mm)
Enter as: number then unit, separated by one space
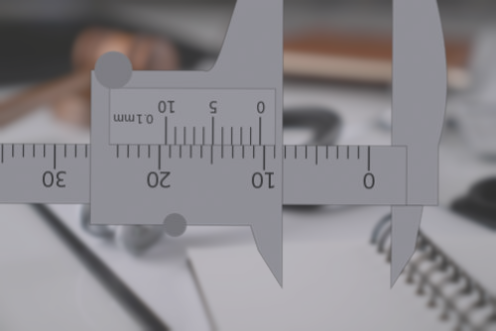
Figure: 10.4 mm
